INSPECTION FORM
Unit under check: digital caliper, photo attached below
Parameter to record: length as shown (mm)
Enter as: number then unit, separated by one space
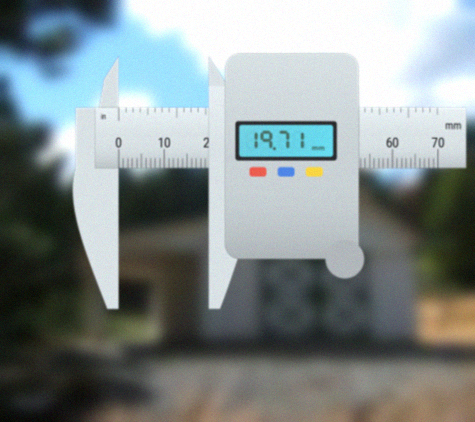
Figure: 19.71 mm
